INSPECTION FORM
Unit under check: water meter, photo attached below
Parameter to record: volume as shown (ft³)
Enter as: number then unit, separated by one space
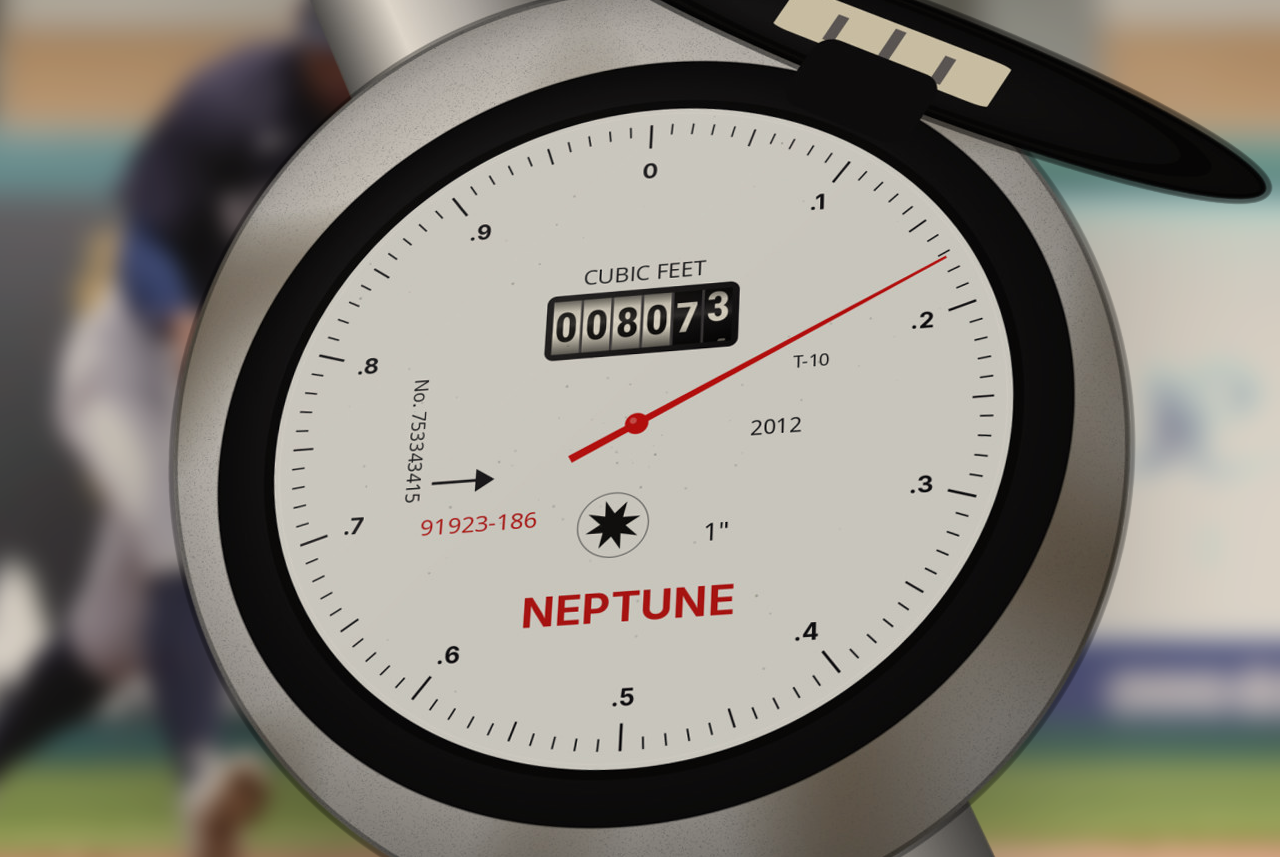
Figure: 8073.17 ft³
